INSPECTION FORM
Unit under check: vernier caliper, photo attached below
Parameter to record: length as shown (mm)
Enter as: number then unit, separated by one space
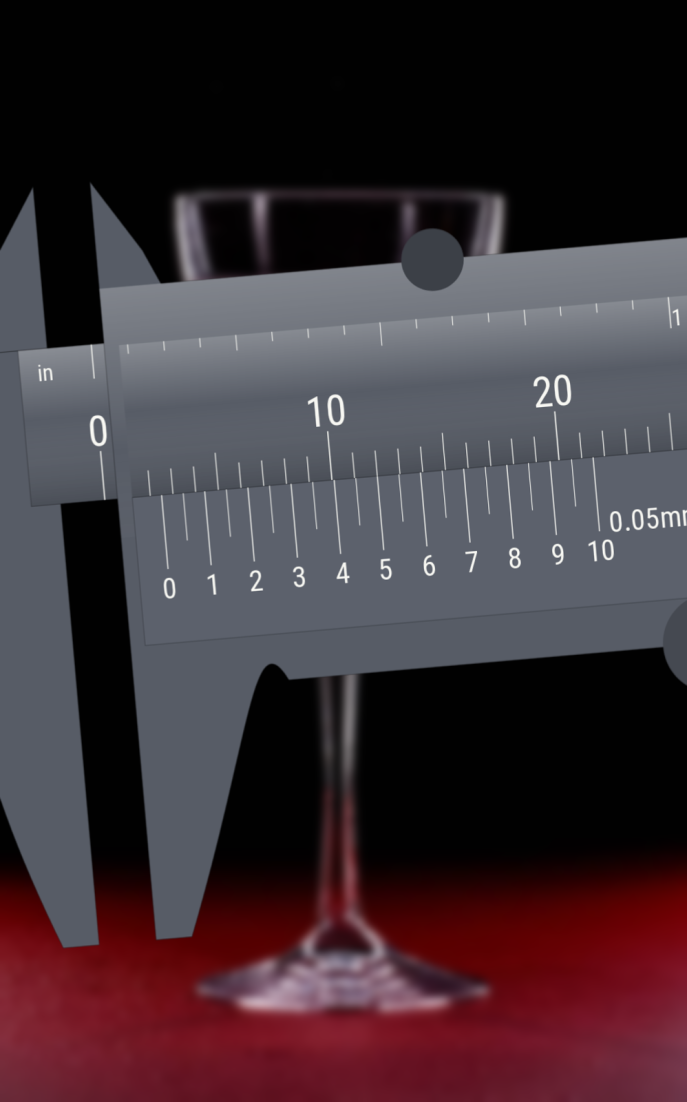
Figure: 2.50 mm
